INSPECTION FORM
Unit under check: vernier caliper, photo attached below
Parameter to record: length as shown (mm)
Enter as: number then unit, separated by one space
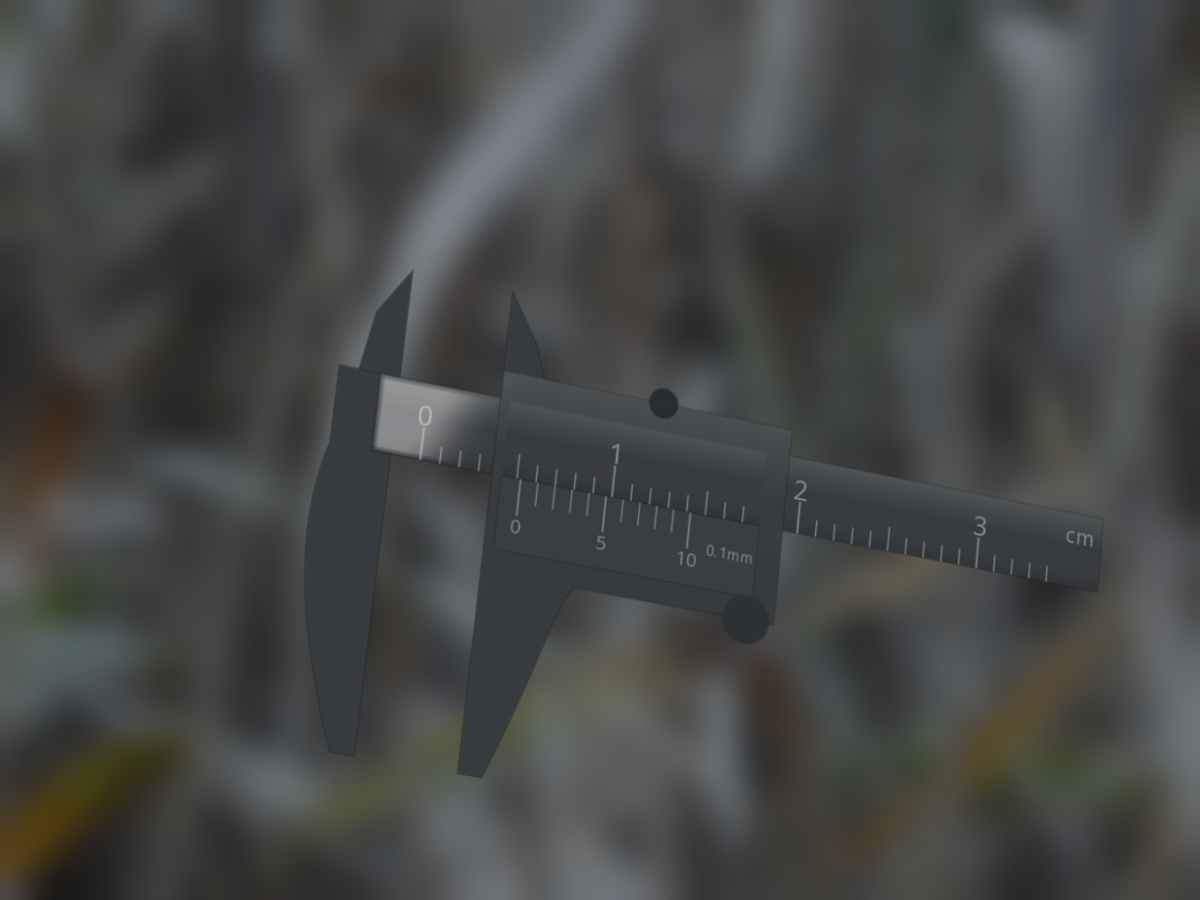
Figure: 5.2 mm
